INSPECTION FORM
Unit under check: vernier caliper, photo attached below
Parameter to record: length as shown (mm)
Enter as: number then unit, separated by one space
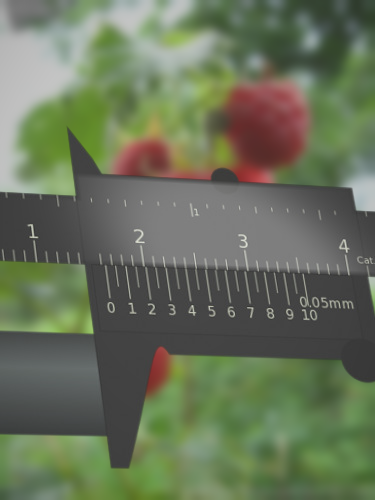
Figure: 16.4 mm
